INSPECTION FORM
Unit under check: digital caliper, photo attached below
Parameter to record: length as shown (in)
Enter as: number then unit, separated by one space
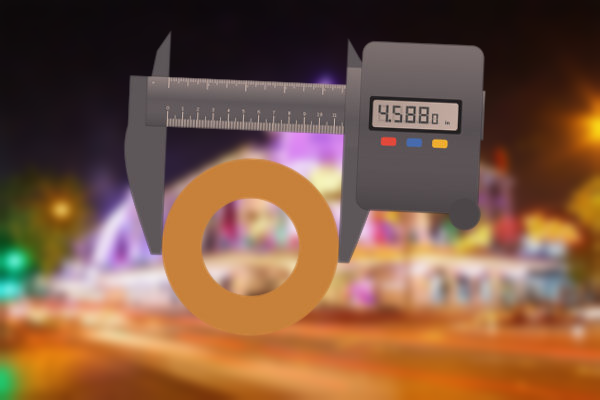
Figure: 4.5880 in
